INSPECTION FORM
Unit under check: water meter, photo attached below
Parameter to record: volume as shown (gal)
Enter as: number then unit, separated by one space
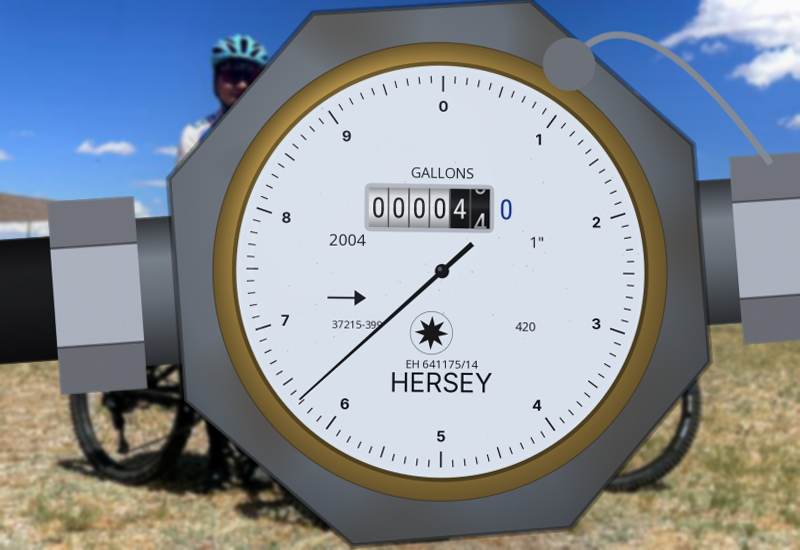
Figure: 436.3 gal
